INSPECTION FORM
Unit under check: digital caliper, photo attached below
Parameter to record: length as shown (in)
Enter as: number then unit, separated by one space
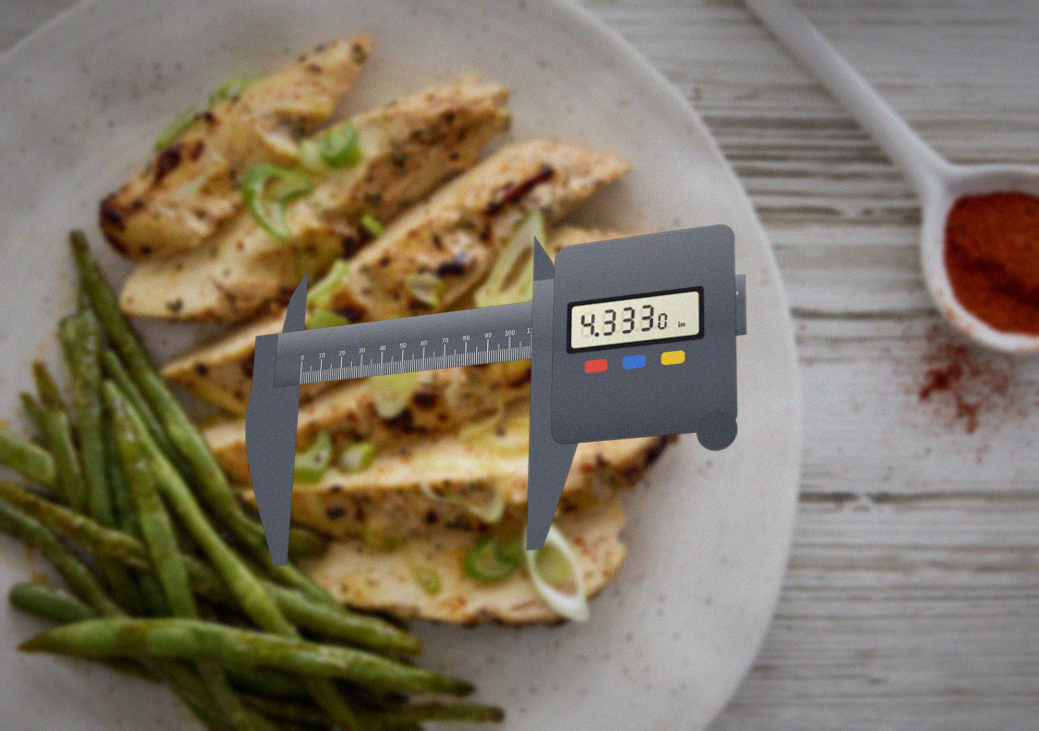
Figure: 4.3330 in
